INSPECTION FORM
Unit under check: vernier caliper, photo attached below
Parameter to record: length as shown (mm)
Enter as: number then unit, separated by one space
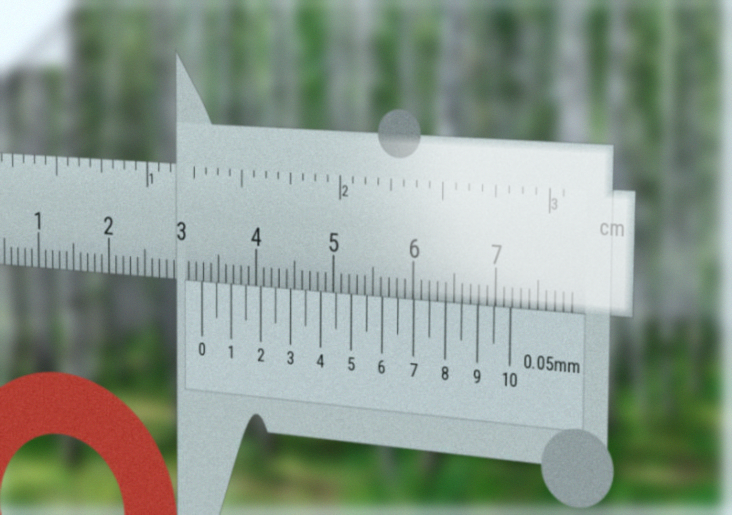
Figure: 32.8 mm
